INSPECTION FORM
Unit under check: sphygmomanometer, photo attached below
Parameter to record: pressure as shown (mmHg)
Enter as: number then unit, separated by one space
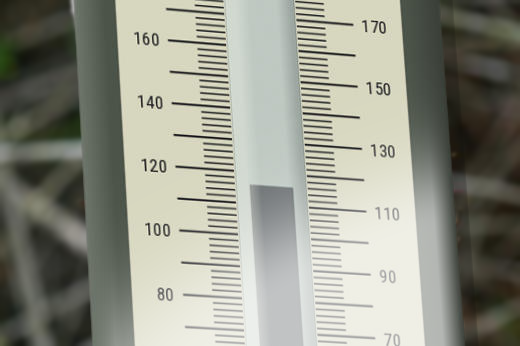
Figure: 116 mmHg
